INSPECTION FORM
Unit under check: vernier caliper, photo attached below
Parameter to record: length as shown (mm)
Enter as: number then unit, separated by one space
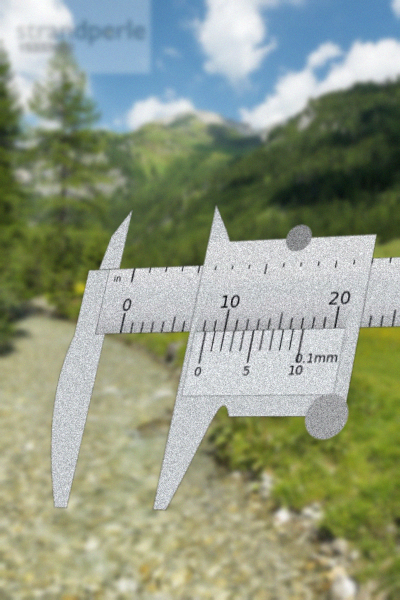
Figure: 8.2 mm
